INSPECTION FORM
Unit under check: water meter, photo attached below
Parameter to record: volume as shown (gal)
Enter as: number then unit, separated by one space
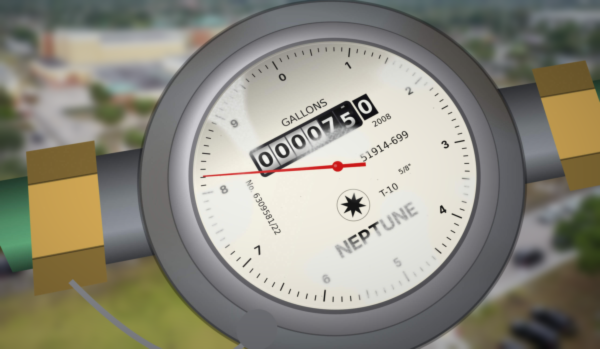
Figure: 748.2 gal
